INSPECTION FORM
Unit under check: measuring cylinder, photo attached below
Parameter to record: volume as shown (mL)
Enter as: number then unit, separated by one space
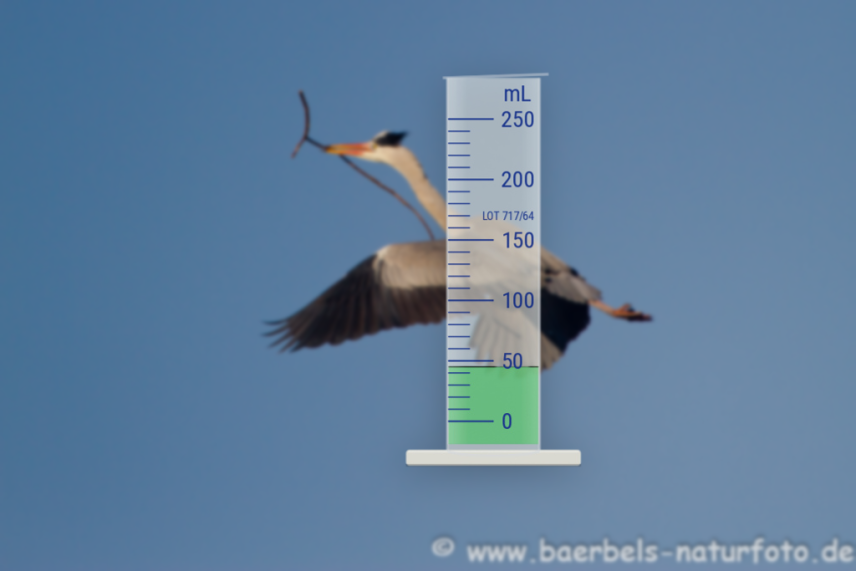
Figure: 45 mL
